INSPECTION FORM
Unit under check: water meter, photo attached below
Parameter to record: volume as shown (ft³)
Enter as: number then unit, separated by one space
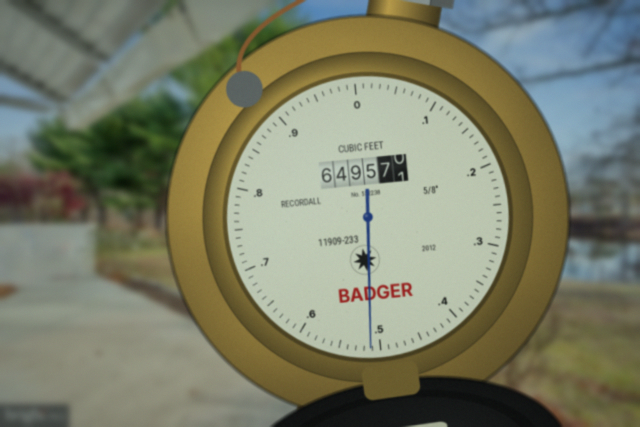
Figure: 649570.51 ft³
